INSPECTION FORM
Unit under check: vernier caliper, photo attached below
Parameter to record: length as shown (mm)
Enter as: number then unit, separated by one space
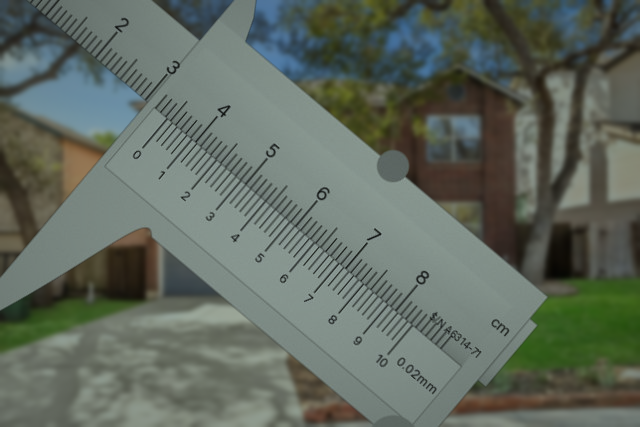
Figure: 34.4 mm
